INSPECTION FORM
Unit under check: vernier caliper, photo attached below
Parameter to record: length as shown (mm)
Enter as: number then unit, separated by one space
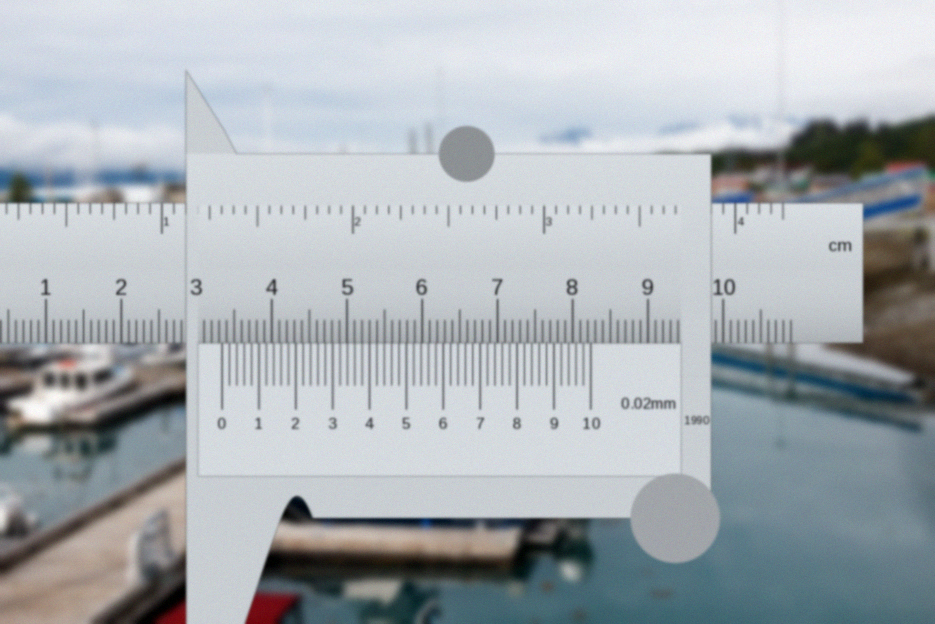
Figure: 33.4 mm
